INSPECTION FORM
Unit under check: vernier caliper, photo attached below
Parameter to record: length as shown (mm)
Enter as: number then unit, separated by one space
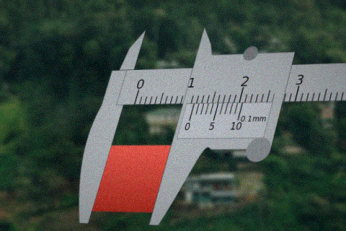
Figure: 11.6 mm
